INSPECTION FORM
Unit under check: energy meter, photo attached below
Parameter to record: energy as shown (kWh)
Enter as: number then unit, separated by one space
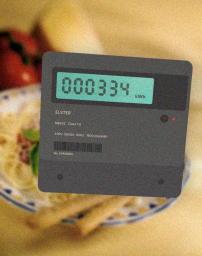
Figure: 334 kWh
